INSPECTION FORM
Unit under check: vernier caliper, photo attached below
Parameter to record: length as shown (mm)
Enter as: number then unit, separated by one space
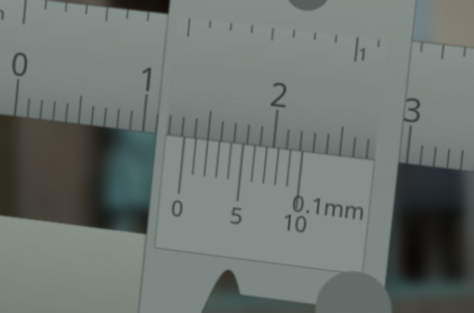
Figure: 13.2 mm
